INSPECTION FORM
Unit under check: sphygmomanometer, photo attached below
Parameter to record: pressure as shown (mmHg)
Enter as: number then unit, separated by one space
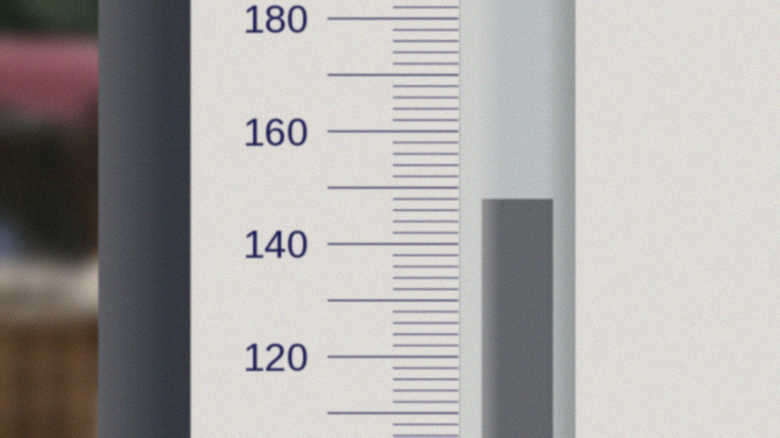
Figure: 148 mmHg
